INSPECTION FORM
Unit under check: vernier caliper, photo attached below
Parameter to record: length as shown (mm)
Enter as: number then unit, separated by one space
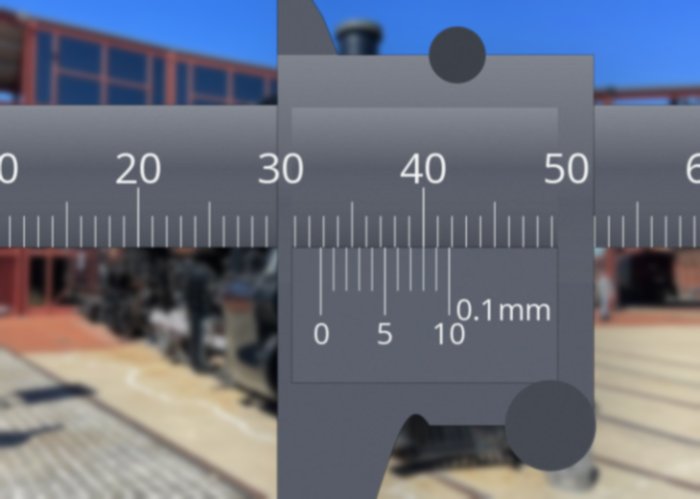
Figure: 32.8 mm
